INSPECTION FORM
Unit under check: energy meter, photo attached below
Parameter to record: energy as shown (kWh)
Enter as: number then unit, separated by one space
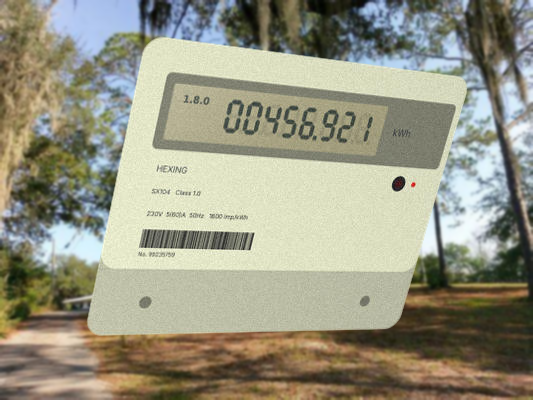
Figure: 456.921 kWh
